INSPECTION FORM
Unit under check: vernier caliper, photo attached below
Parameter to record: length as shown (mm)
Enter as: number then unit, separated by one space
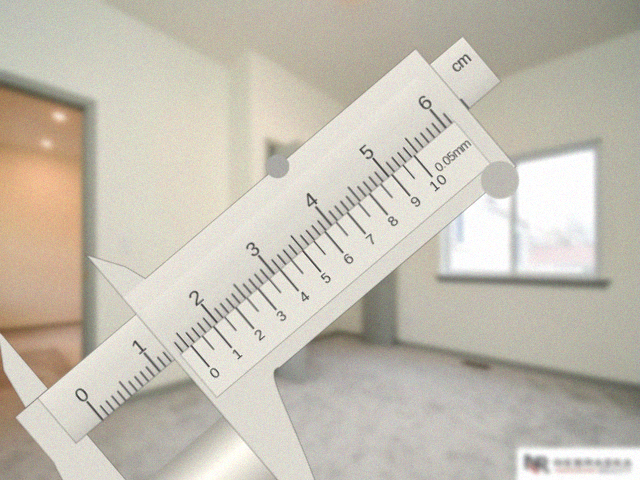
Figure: 15.4 mm
